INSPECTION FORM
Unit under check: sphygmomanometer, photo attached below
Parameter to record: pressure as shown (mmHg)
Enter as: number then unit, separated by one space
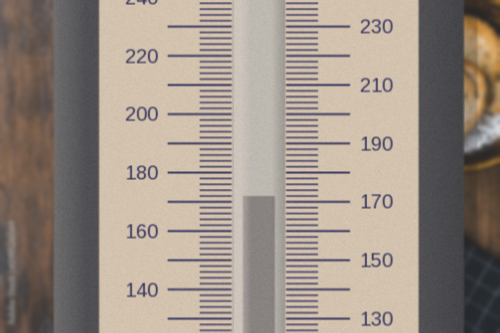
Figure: 172 mmHg
